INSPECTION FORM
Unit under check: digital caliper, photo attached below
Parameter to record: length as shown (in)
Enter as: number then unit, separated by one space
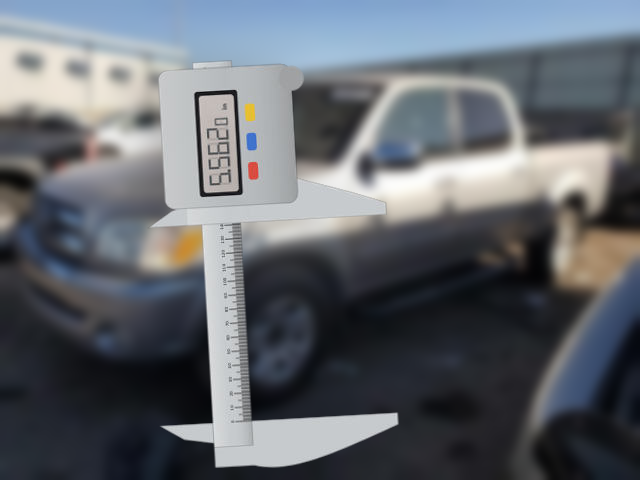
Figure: 5.5620 in
